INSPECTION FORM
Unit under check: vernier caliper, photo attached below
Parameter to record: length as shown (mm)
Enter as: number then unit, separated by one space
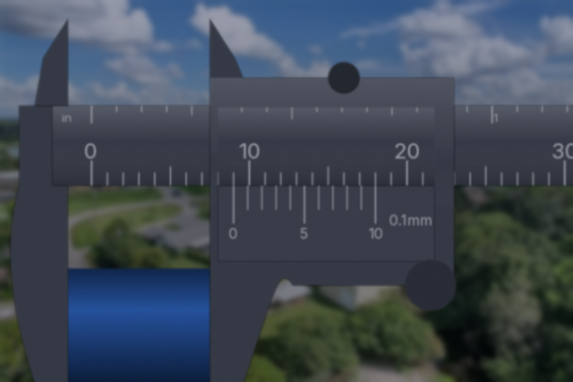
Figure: 9.0 mm
